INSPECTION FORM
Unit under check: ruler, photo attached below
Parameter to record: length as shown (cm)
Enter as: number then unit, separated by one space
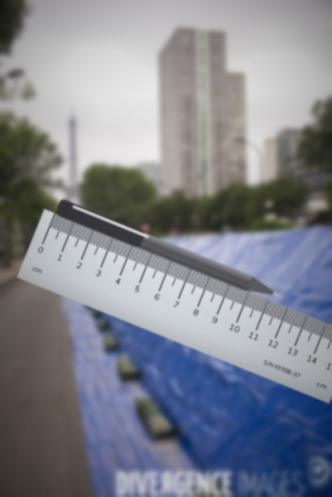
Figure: 11.5 cm
